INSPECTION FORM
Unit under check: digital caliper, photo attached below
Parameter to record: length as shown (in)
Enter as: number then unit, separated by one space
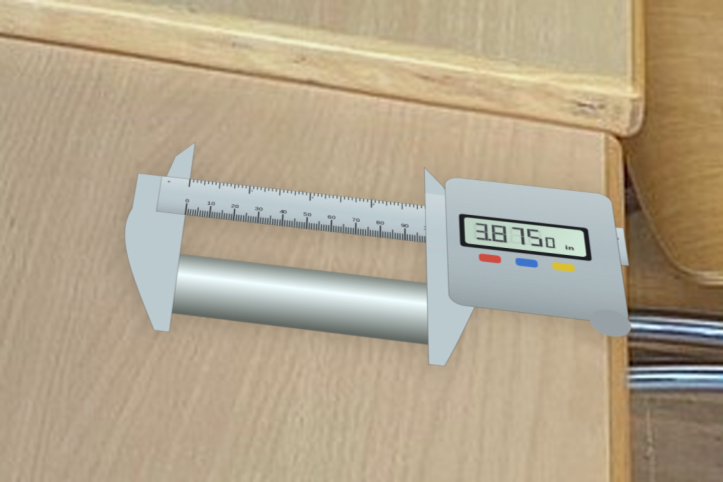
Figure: 3.8750 in
